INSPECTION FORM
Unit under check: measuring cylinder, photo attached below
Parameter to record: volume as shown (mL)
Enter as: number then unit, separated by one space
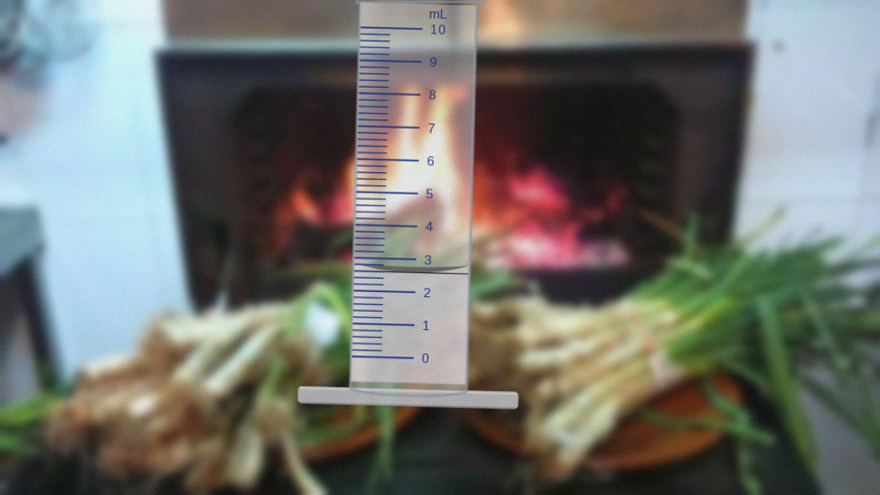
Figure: 2.6 mL
